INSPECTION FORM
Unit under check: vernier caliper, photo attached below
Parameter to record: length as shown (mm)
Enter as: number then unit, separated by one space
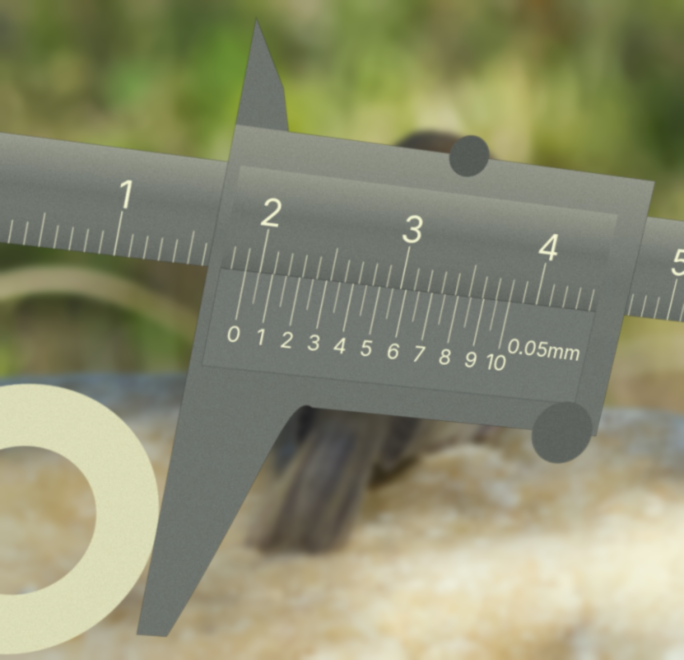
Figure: 19.0 mm
